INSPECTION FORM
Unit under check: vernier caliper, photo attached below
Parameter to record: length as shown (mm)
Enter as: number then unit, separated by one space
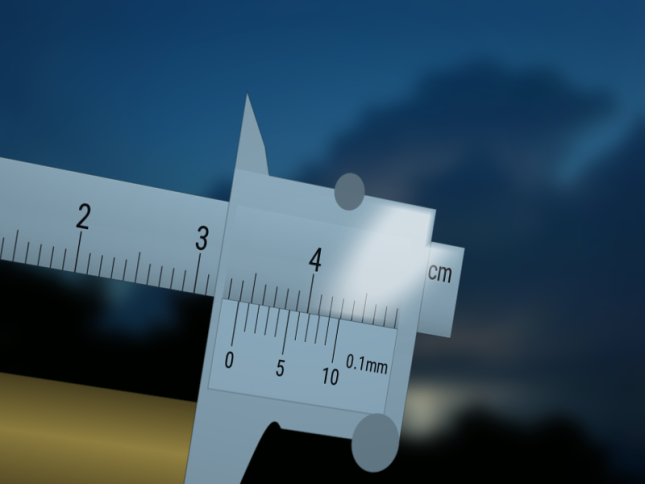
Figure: 33.9 mm
